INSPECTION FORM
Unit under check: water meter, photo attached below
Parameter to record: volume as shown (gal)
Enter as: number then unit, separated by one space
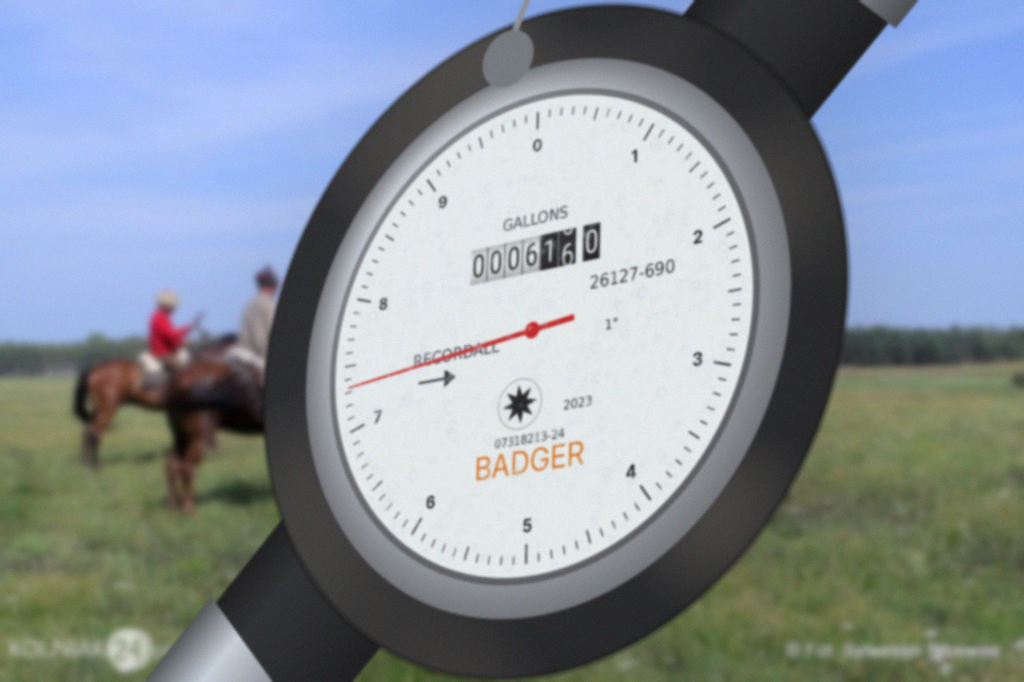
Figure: 6157.3 gal
